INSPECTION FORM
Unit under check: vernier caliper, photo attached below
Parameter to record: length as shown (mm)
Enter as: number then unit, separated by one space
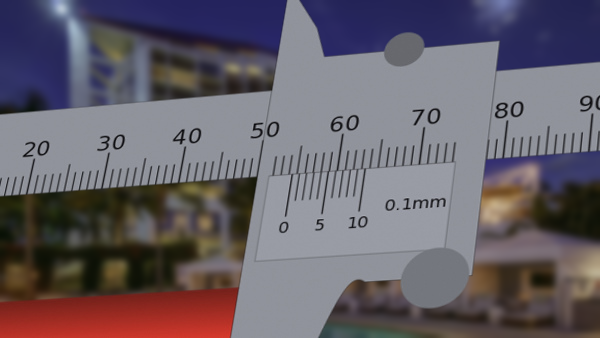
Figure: 54.4 mm
